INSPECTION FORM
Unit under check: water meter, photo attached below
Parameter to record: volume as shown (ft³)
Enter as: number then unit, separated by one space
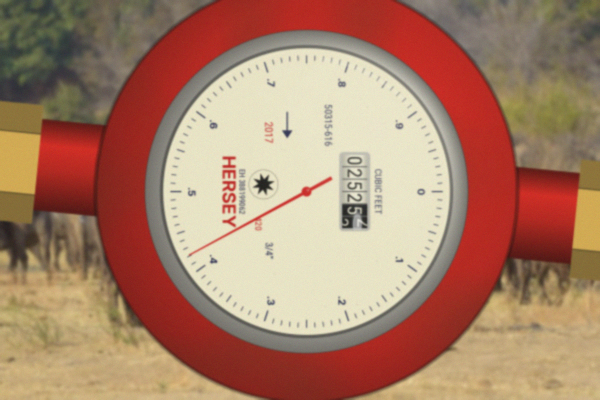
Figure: 25252.42 ft³
